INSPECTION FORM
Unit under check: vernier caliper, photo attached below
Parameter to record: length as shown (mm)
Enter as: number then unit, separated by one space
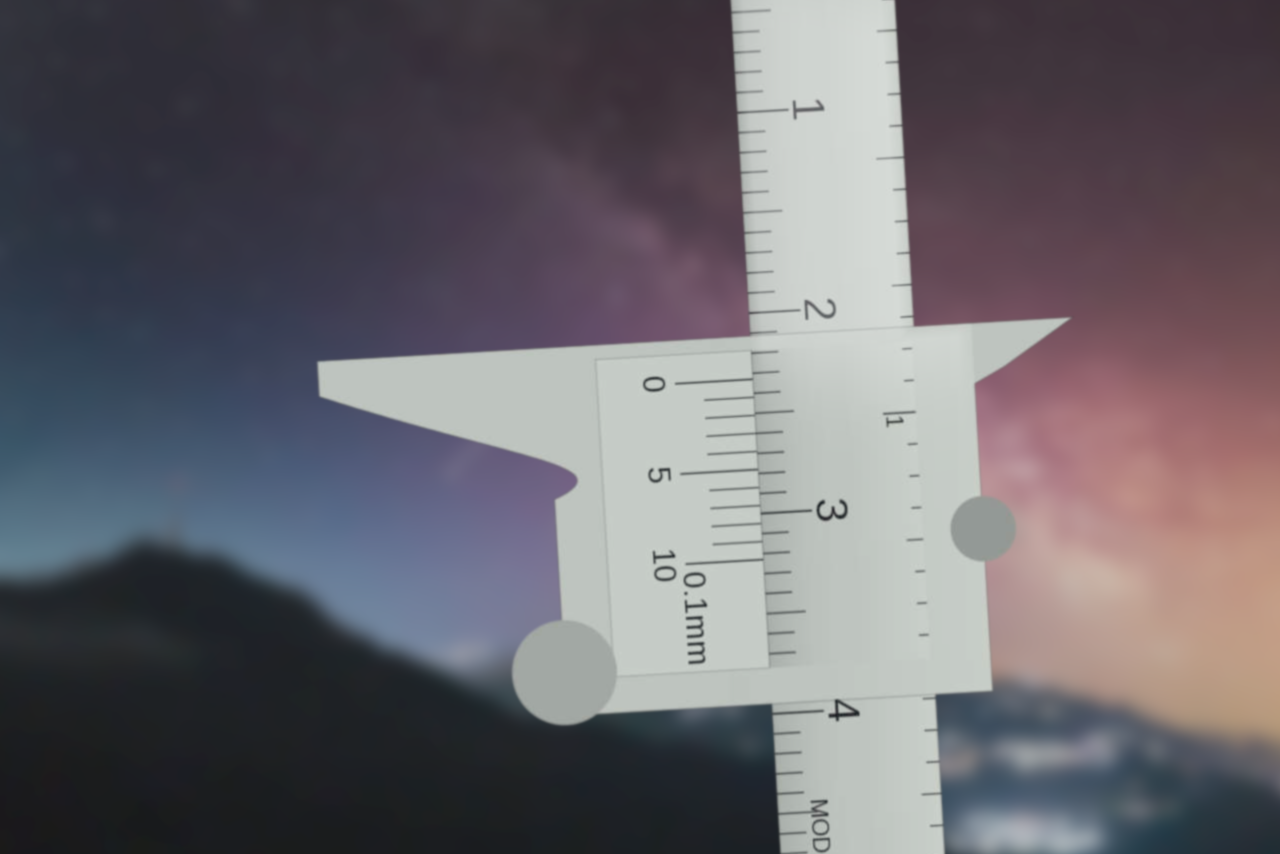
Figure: 23.3 mm
